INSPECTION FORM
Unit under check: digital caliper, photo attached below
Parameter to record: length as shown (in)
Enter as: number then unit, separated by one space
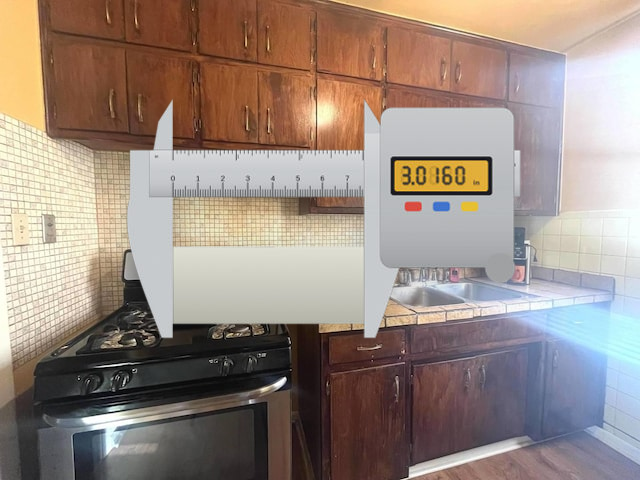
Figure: 3.0160 in
